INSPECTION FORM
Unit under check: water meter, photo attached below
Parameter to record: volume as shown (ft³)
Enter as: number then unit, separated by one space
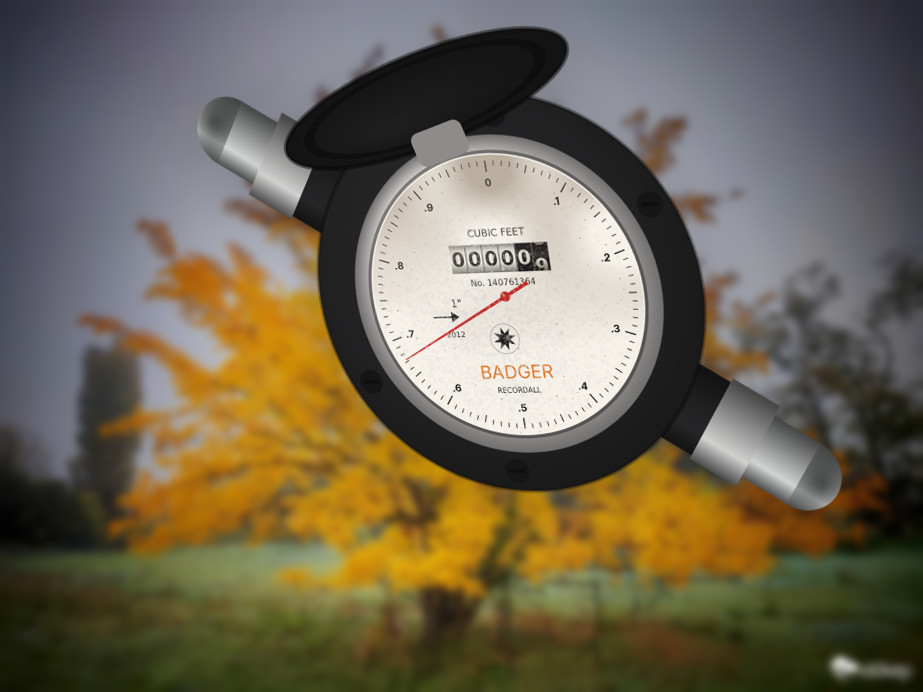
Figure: 8.67 ft³
